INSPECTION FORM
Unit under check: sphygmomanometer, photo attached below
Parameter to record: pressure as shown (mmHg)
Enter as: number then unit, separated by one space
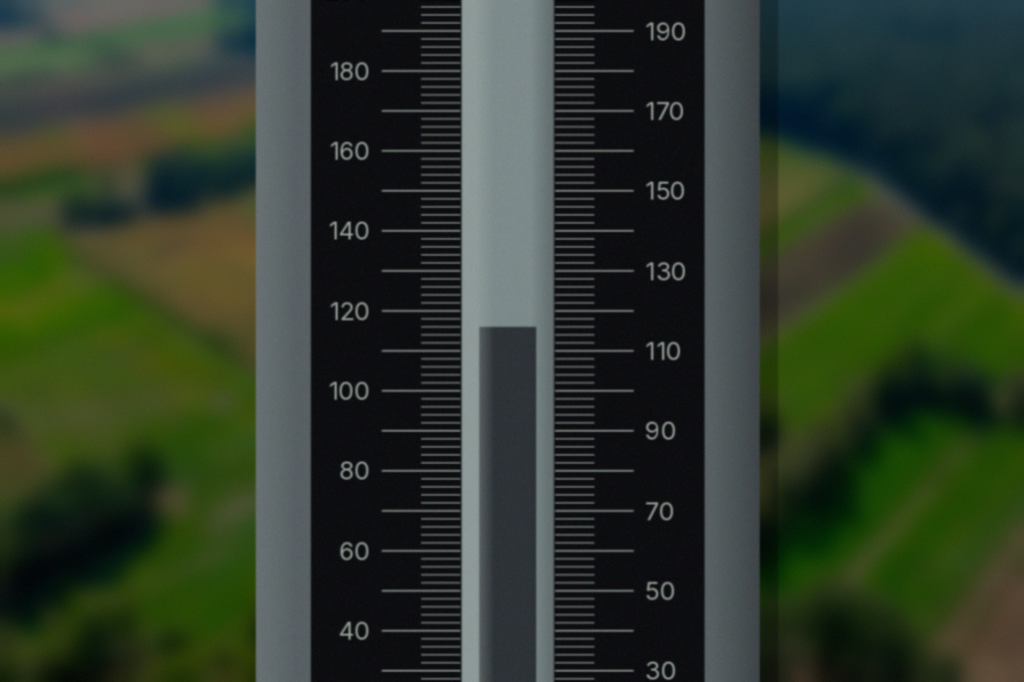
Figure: 116 mmHg
